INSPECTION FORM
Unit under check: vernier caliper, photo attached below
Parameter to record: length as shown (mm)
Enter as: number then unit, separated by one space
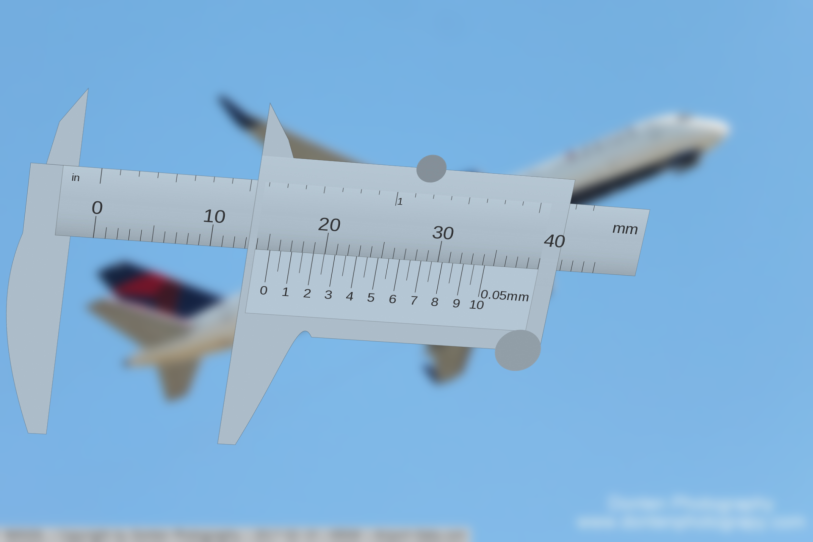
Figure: 15.2 mm
